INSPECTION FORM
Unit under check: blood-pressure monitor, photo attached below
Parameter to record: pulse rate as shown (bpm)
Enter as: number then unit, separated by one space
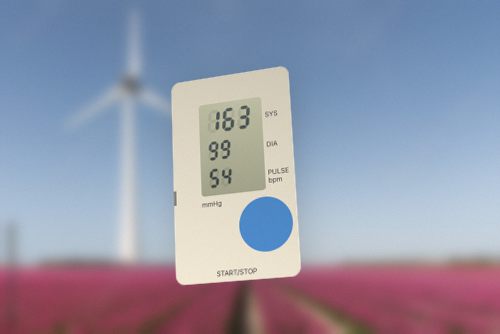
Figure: 54 bpm
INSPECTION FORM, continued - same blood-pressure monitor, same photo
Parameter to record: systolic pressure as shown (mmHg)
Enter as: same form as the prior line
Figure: 163 mmHg
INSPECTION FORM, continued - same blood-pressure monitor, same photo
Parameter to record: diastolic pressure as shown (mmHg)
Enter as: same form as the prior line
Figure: 99 mmHg
